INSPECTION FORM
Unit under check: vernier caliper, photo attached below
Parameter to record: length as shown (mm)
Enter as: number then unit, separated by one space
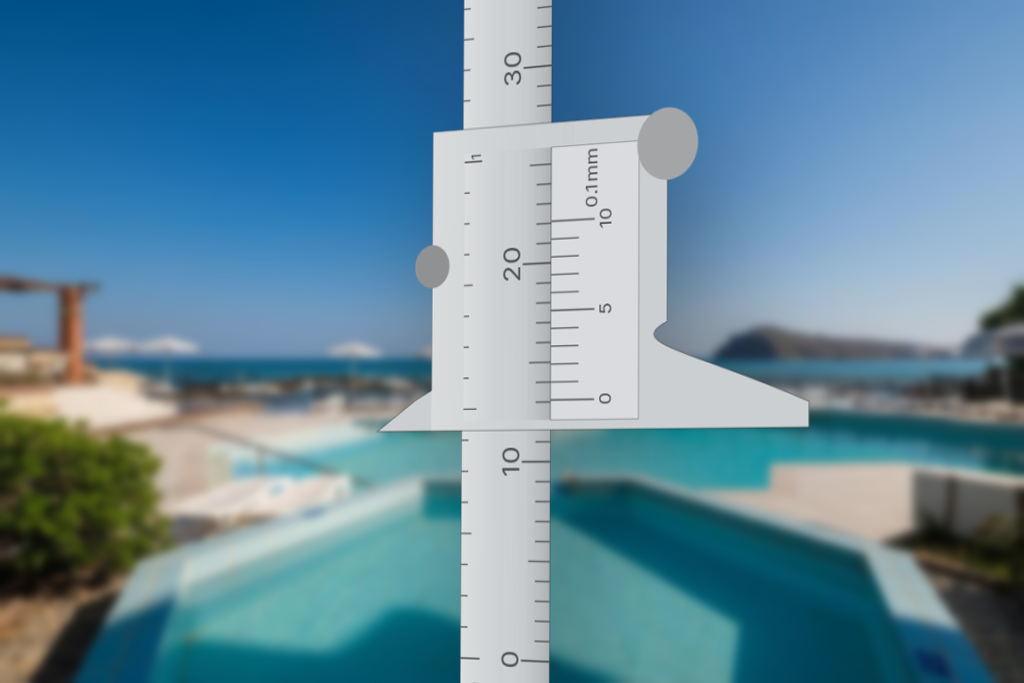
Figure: 13.1 mm
